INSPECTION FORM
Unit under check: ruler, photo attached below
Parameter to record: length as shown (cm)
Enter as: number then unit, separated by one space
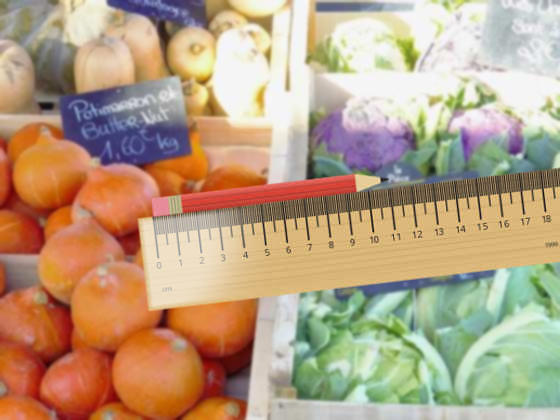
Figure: 11 cm
